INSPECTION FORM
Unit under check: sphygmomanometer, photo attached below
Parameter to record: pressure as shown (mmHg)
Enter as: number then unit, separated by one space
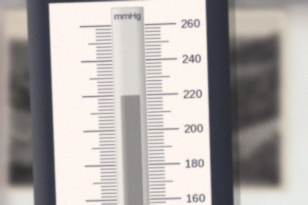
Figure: 220 mmHg
